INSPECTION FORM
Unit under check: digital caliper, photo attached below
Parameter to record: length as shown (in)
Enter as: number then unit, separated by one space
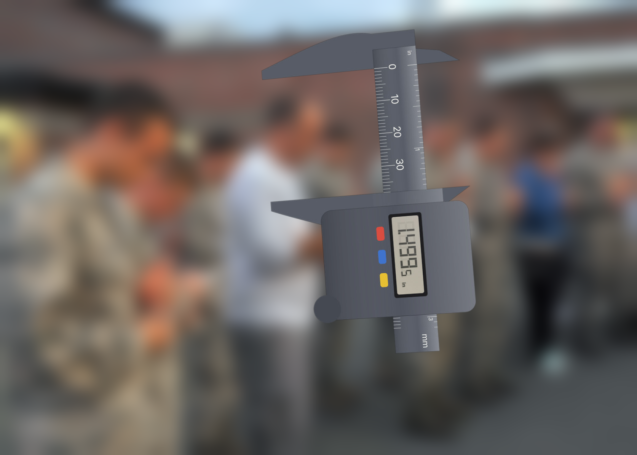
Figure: 1.4995 in
